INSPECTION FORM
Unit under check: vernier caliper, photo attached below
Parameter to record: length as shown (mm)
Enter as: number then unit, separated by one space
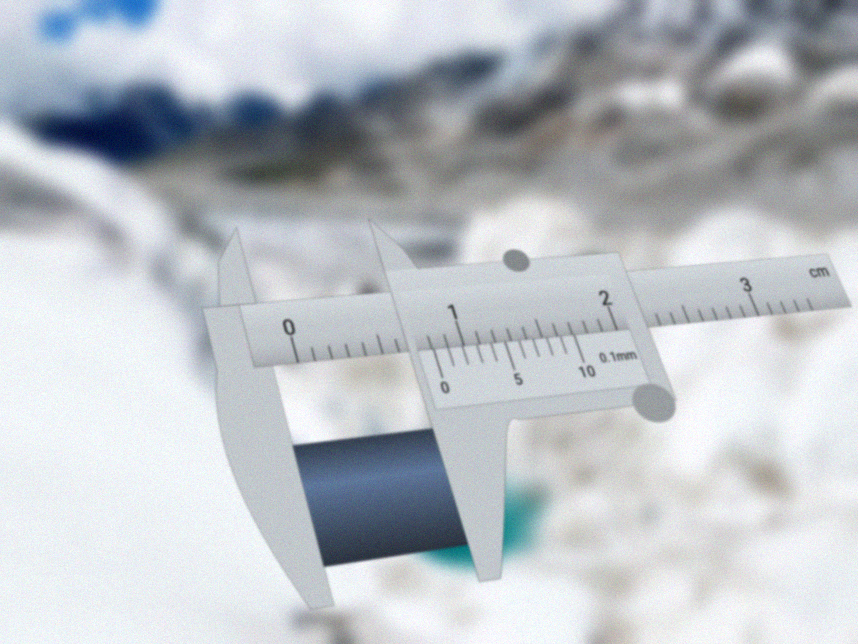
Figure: 8.1 mm
